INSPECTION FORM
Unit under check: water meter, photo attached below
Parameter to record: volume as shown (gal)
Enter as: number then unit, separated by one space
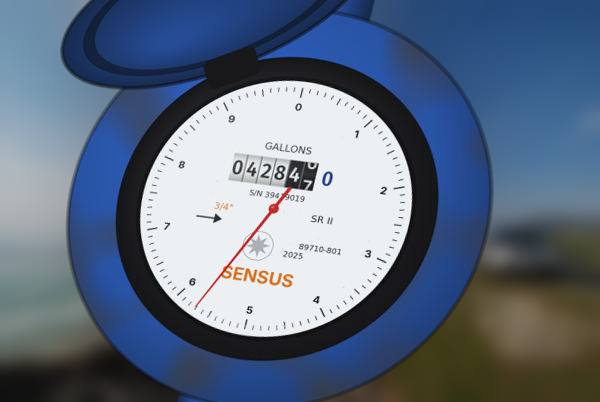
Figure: 428465.7 gal
